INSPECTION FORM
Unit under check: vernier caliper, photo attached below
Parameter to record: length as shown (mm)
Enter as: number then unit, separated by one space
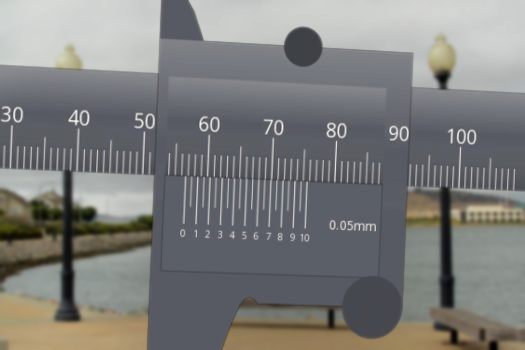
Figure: 56.6 mm
